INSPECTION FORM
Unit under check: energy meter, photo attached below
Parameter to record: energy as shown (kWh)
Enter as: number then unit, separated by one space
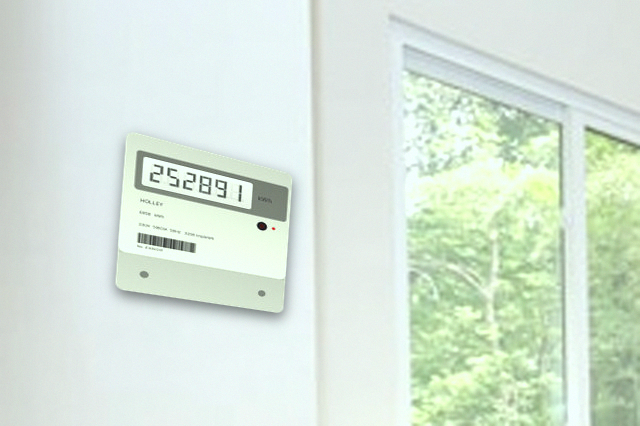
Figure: 252891 kWh
